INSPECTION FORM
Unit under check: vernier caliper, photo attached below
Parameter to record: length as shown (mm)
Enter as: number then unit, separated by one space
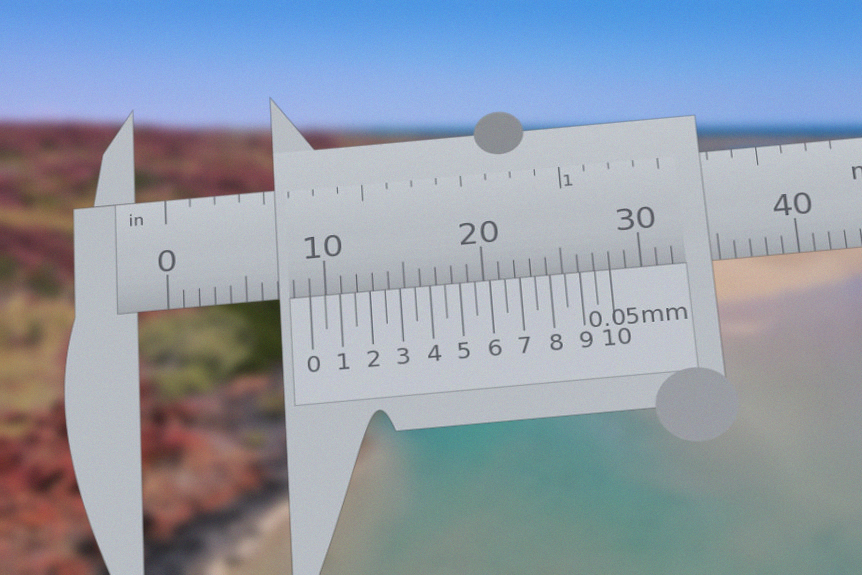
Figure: 9.0 mm
